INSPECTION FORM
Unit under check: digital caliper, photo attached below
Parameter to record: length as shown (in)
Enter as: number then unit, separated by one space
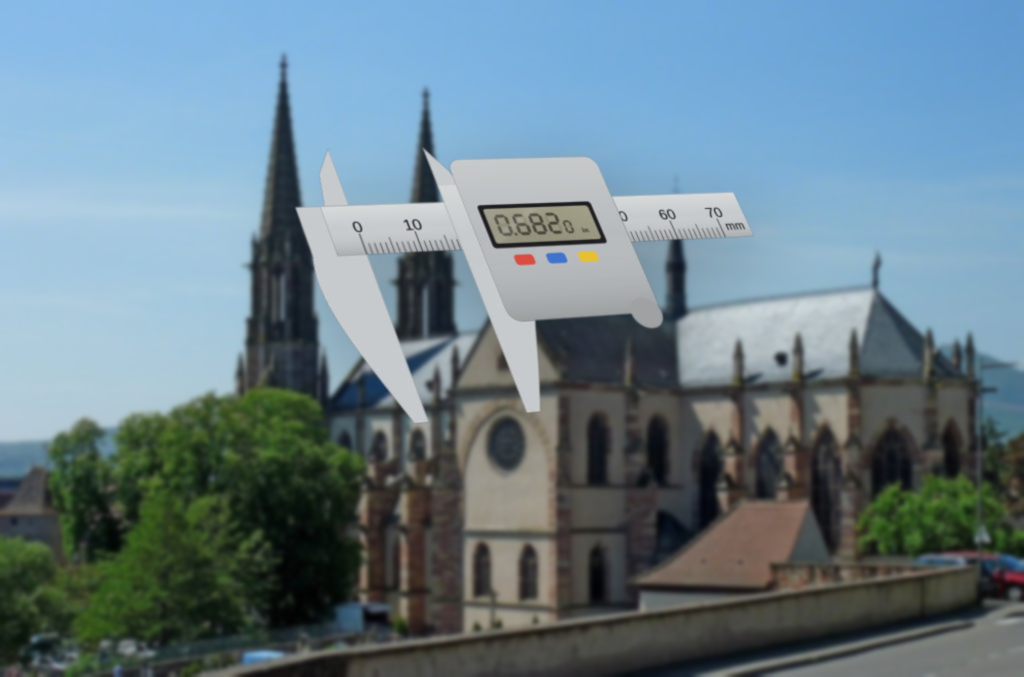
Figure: 0.6820 in
